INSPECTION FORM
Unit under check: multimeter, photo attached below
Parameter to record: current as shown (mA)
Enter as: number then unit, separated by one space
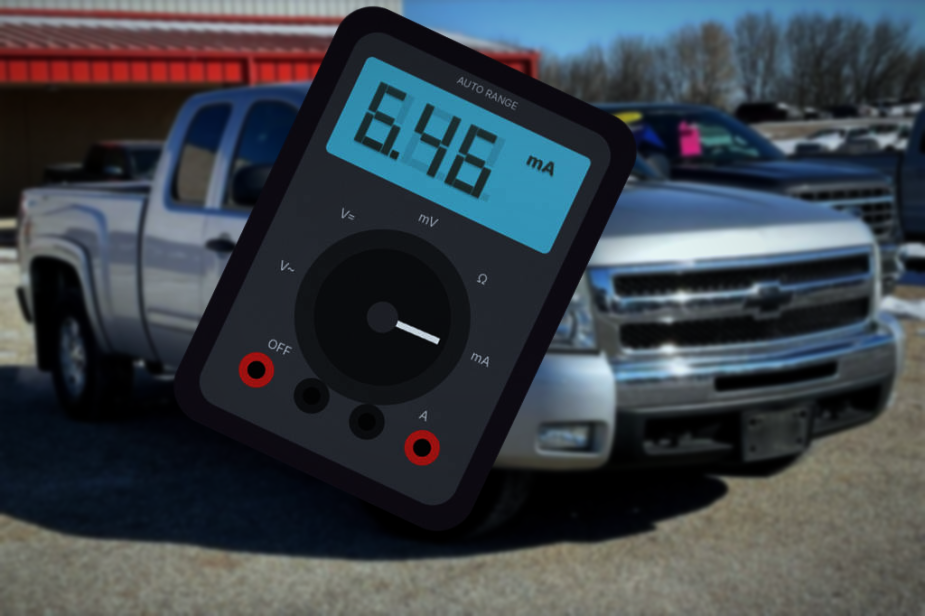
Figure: 6.46 mA
